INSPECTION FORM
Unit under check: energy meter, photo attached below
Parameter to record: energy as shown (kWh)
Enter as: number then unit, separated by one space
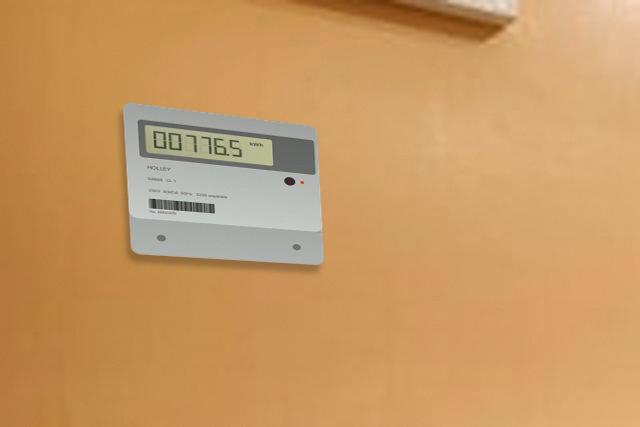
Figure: 776.5 kWh
